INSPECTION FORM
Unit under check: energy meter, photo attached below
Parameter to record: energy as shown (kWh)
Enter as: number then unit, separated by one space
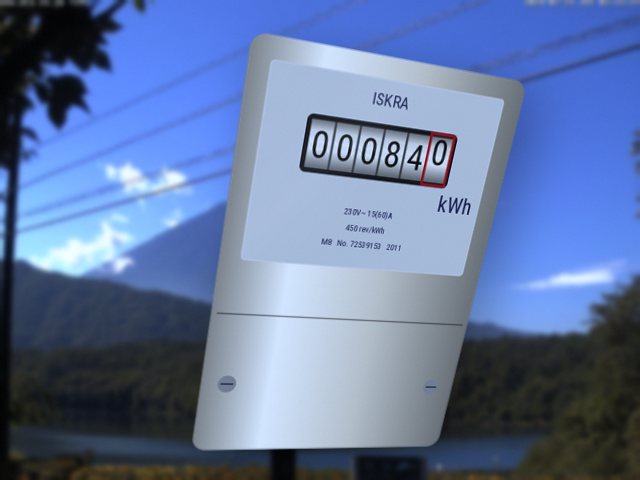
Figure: 84.0 kWh
